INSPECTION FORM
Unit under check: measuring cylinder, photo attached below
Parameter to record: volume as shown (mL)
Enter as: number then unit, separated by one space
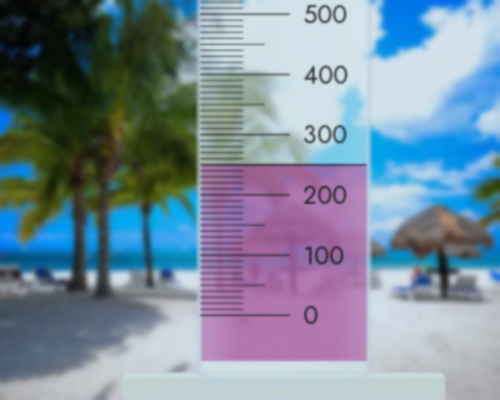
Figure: 250 mL
